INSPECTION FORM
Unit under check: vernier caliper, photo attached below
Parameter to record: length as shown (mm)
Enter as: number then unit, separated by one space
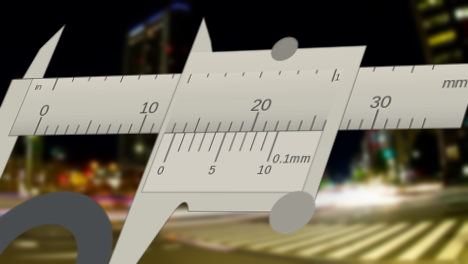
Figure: 13.3 mm
